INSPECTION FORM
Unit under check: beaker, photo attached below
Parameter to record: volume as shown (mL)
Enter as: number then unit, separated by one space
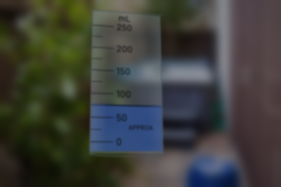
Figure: 75 mL
